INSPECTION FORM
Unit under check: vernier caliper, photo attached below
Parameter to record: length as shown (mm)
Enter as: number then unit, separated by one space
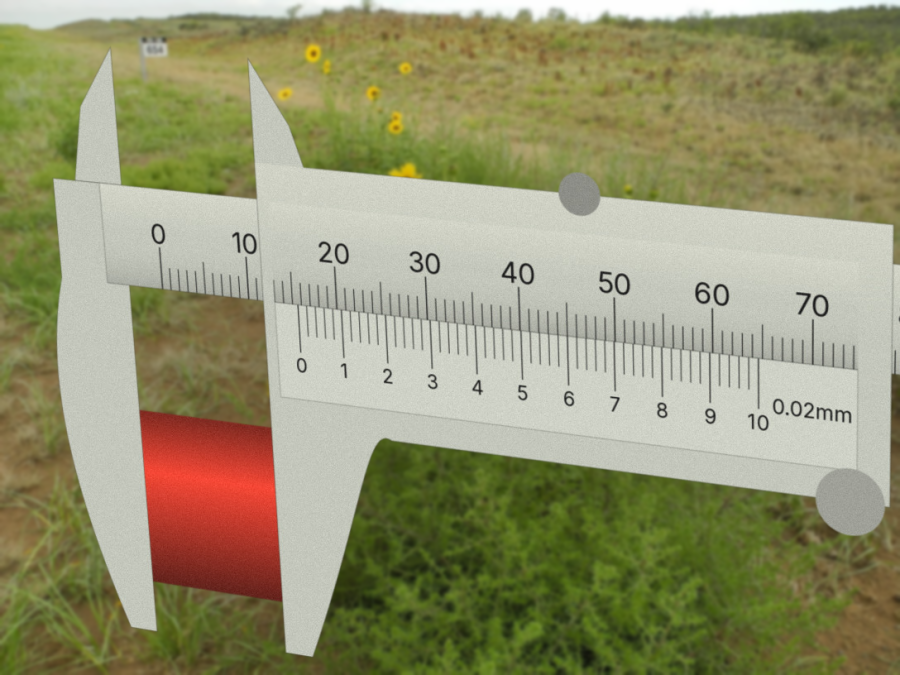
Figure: 15.6 mm
